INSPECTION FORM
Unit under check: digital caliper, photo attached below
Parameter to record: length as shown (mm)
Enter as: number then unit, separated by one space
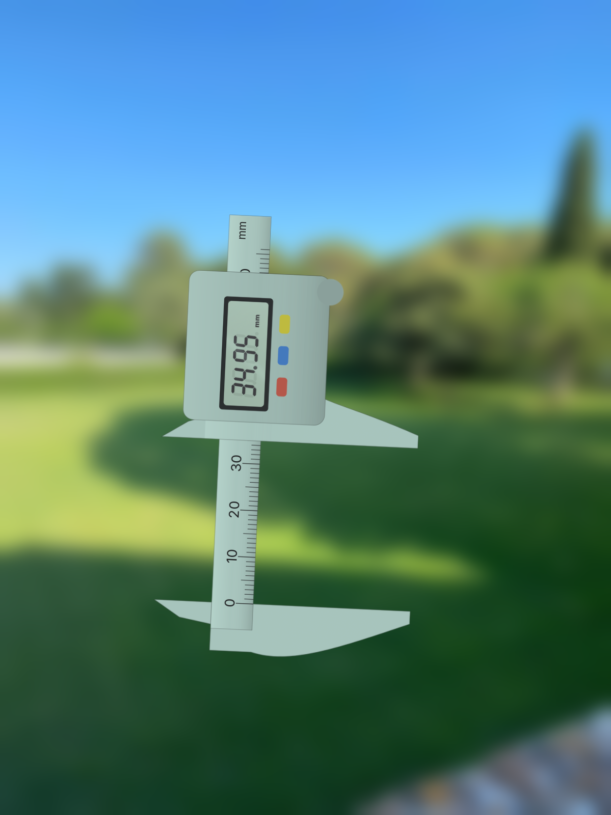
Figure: 34.95 mm
